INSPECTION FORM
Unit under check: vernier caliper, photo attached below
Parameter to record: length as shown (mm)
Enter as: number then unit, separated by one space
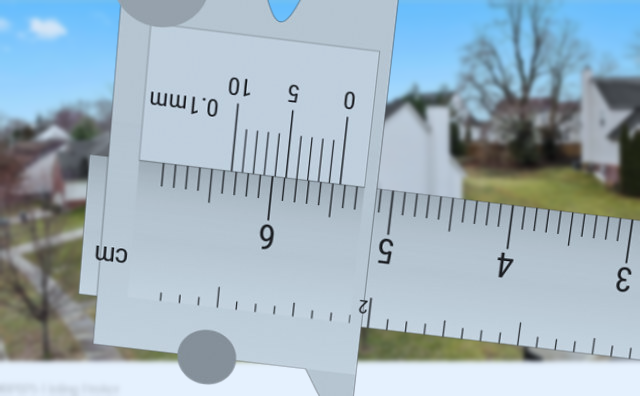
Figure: 54.4 mm
